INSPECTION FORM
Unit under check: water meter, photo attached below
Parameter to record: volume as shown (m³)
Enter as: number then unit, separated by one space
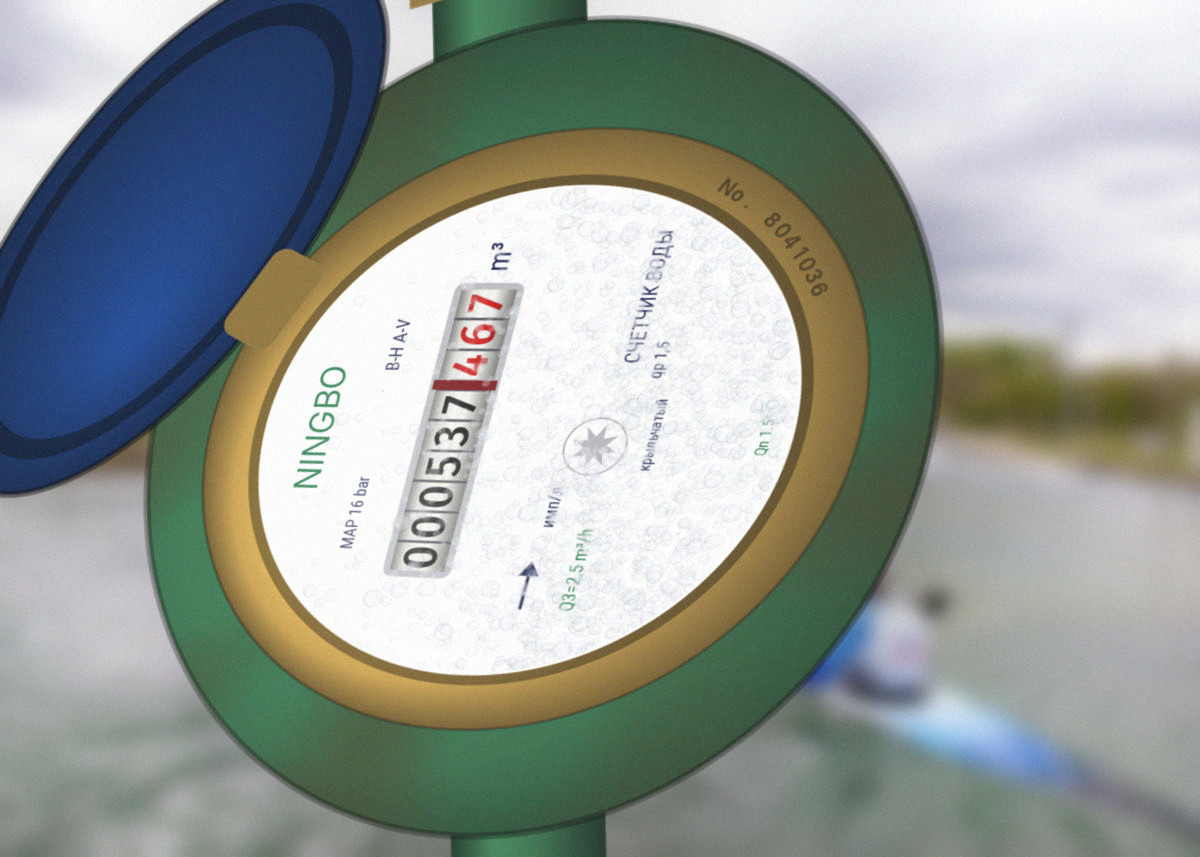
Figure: 537.467 m³
